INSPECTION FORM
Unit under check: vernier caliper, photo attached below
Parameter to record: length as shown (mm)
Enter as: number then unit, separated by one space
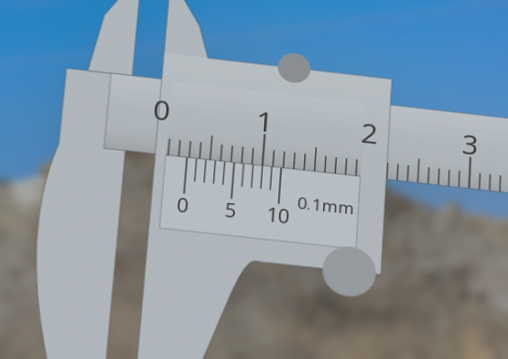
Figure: 2.8 mm
